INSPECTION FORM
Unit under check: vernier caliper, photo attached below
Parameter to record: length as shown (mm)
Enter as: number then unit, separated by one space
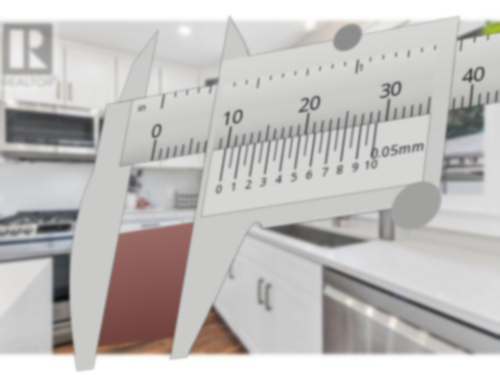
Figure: 9.8 mm
